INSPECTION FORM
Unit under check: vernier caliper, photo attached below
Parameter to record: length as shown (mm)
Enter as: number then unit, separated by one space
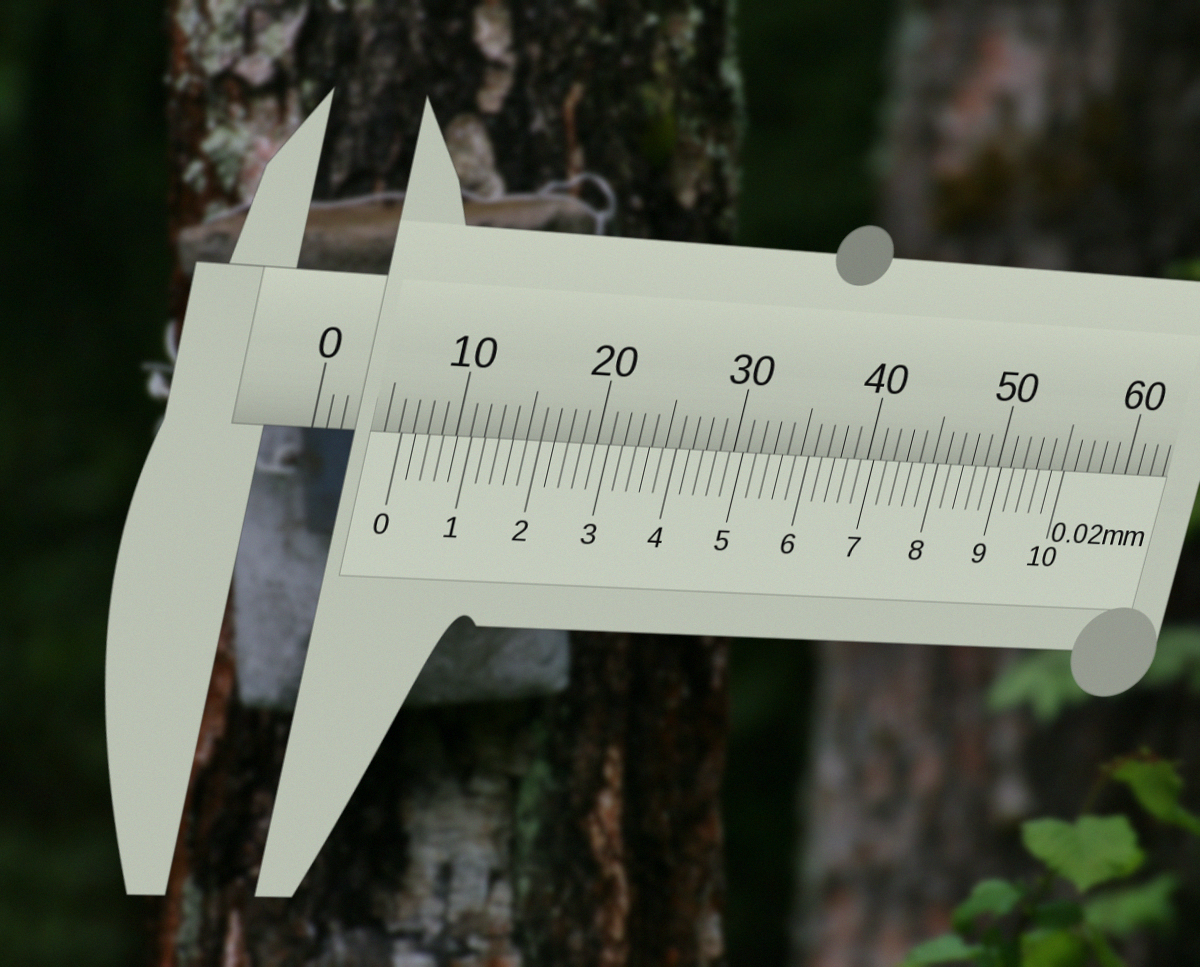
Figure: 6.2 mm
